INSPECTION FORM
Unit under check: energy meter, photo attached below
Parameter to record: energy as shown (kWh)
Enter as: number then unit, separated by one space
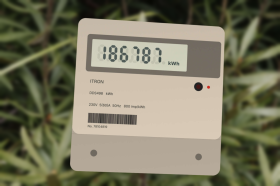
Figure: 186787 kWh
